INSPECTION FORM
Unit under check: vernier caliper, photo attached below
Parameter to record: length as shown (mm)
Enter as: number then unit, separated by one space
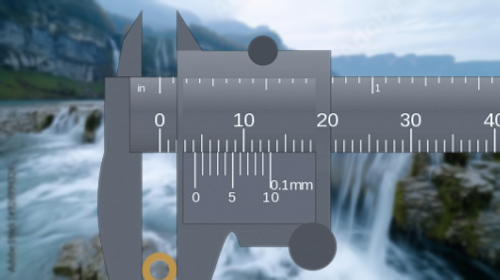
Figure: 4.2 mm
